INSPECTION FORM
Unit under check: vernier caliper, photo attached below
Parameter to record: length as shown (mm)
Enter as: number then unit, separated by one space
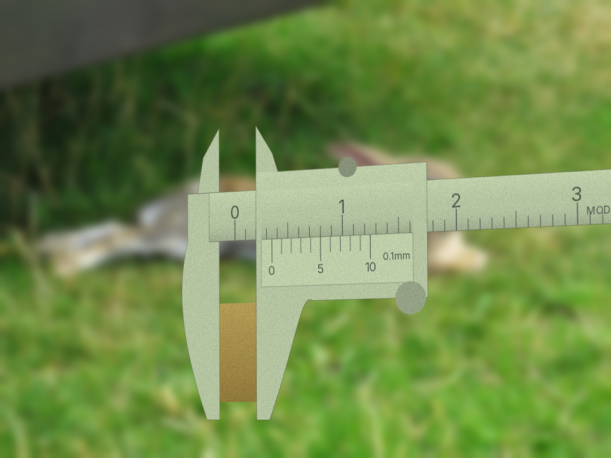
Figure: 3.5 mm
